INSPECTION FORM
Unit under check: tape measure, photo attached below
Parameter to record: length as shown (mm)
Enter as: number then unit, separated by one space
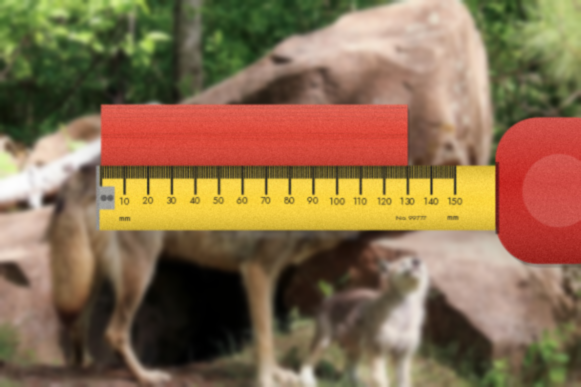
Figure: 130 mm
